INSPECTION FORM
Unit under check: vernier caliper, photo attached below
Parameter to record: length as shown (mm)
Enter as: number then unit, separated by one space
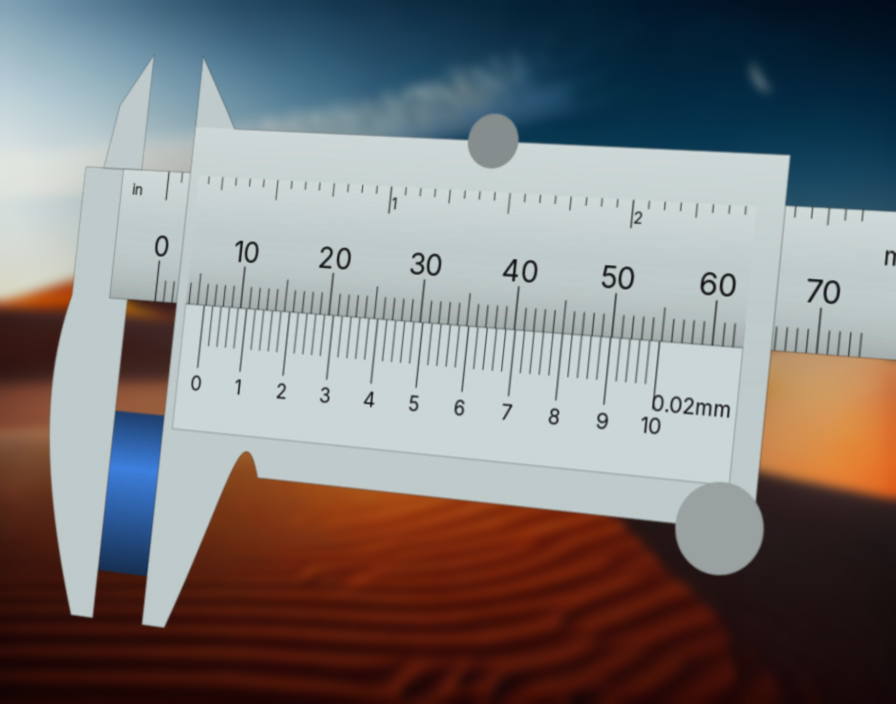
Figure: 5.8 mm
